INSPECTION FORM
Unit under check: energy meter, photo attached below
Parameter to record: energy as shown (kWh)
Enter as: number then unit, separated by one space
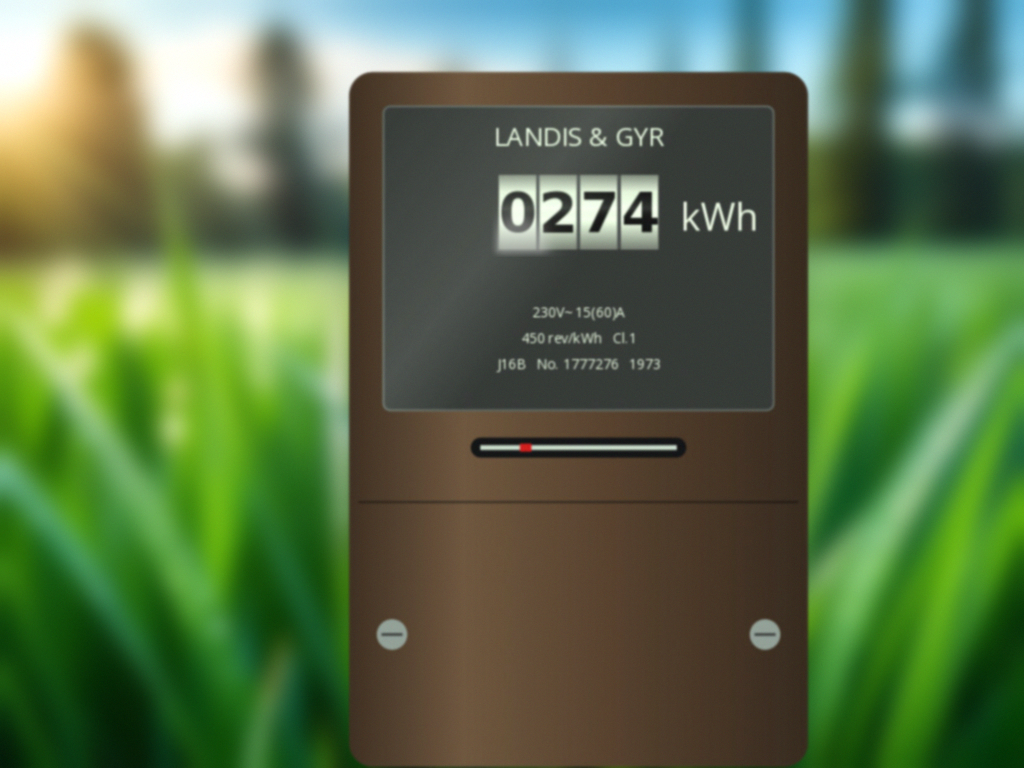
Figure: 274 kWh
